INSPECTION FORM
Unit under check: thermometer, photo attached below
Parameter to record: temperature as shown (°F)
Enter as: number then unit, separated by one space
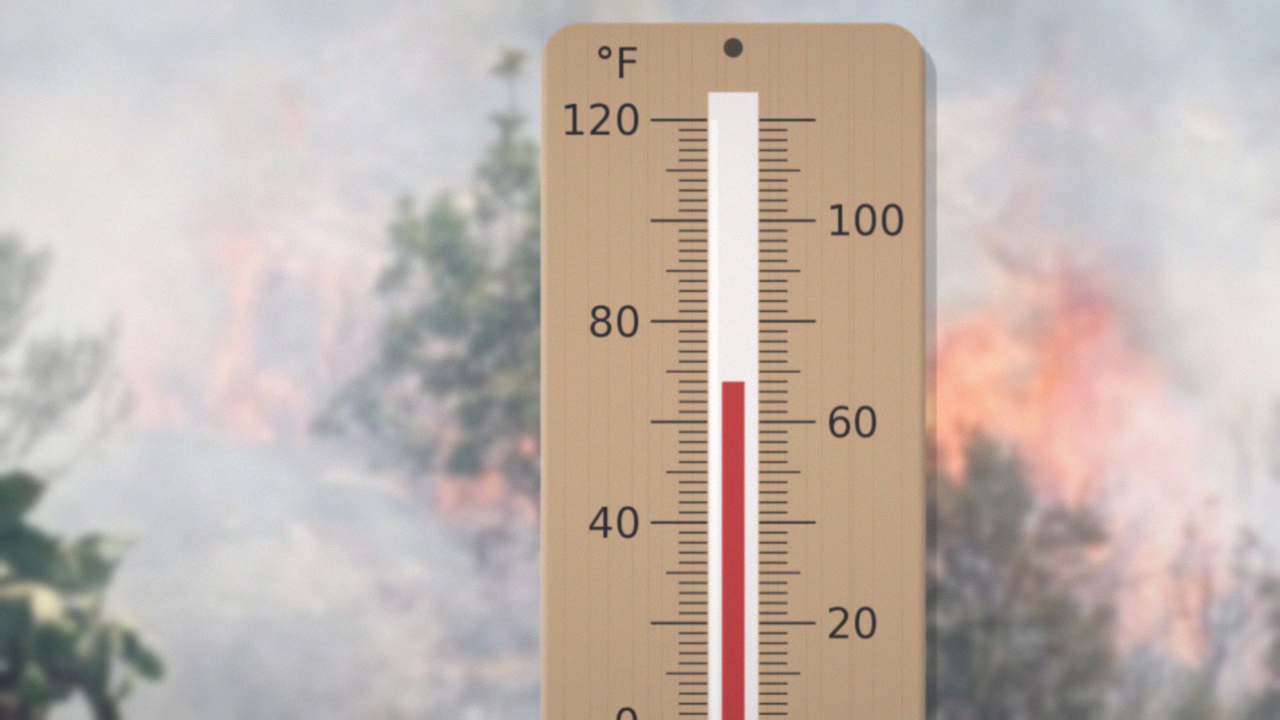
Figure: 68 °F
